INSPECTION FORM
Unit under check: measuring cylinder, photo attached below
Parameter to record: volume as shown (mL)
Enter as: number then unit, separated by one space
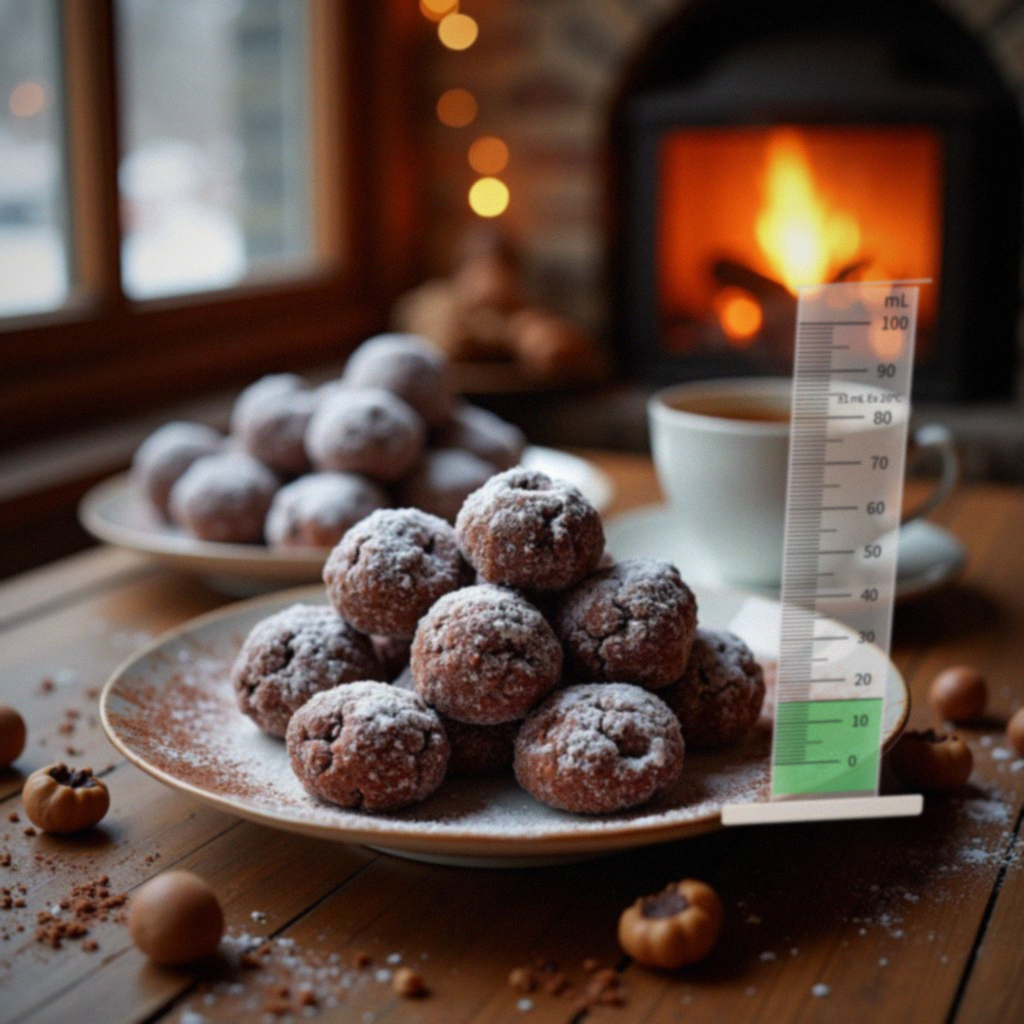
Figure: 15 mL
